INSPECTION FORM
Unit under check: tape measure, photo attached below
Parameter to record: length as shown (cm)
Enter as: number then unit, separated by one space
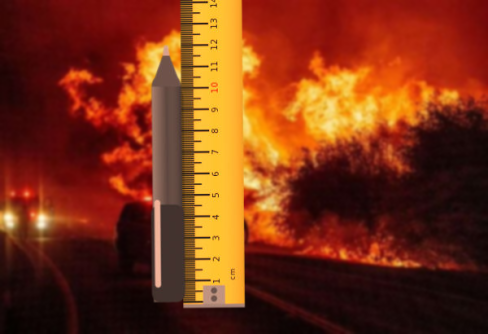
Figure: 12 cm
